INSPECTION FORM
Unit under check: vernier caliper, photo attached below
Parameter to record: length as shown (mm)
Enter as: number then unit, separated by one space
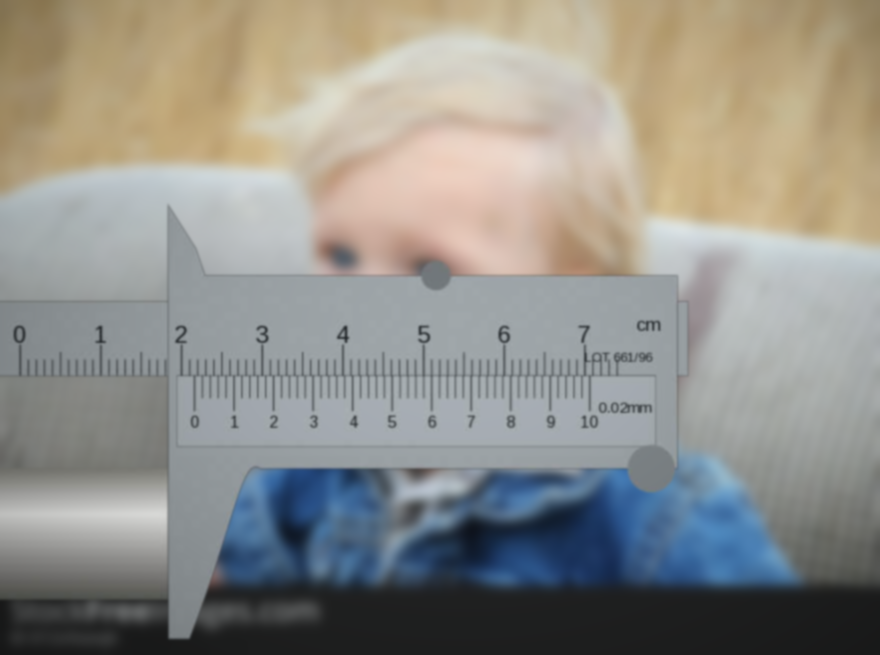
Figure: 21.6 mm
